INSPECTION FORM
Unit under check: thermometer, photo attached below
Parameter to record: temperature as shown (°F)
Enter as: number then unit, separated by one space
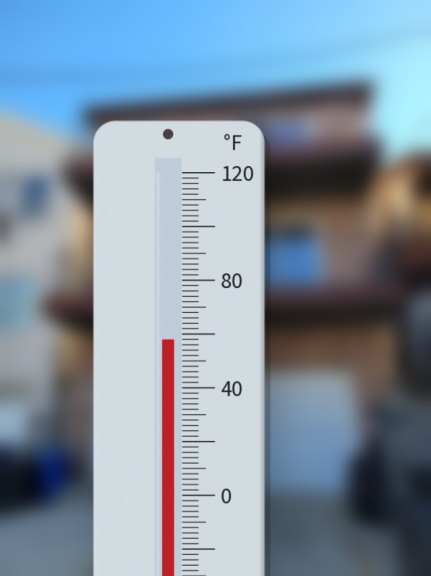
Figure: 58 °F
